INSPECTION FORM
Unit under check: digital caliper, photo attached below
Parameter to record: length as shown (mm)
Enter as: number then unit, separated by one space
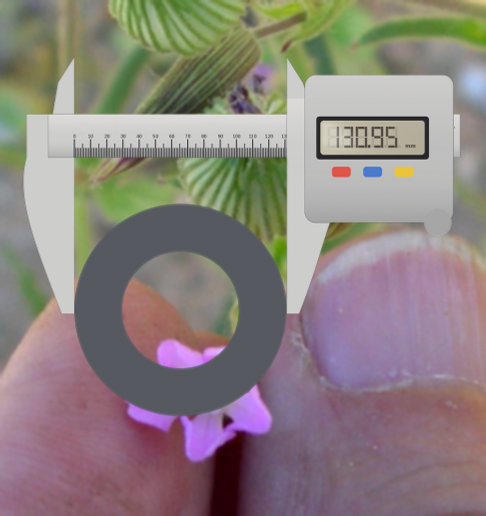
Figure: 130.95 mm
